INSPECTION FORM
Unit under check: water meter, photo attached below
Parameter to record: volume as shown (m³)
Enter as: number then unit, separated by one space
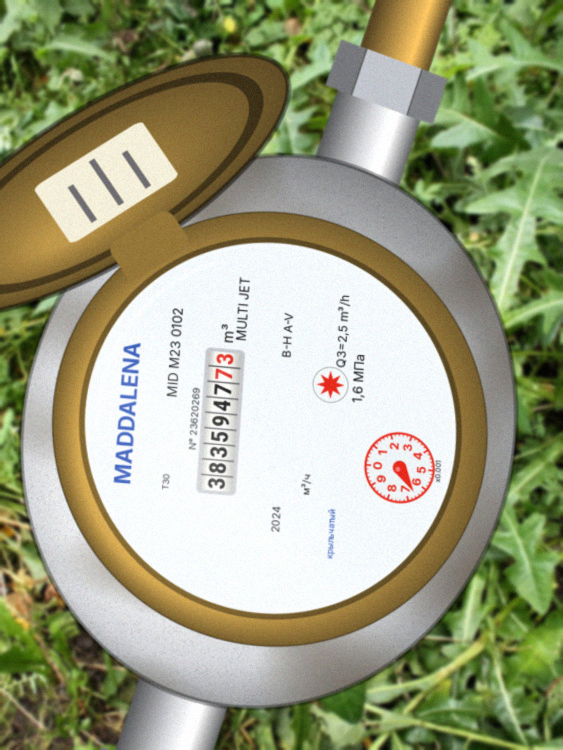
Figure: 3835947.736 m³
